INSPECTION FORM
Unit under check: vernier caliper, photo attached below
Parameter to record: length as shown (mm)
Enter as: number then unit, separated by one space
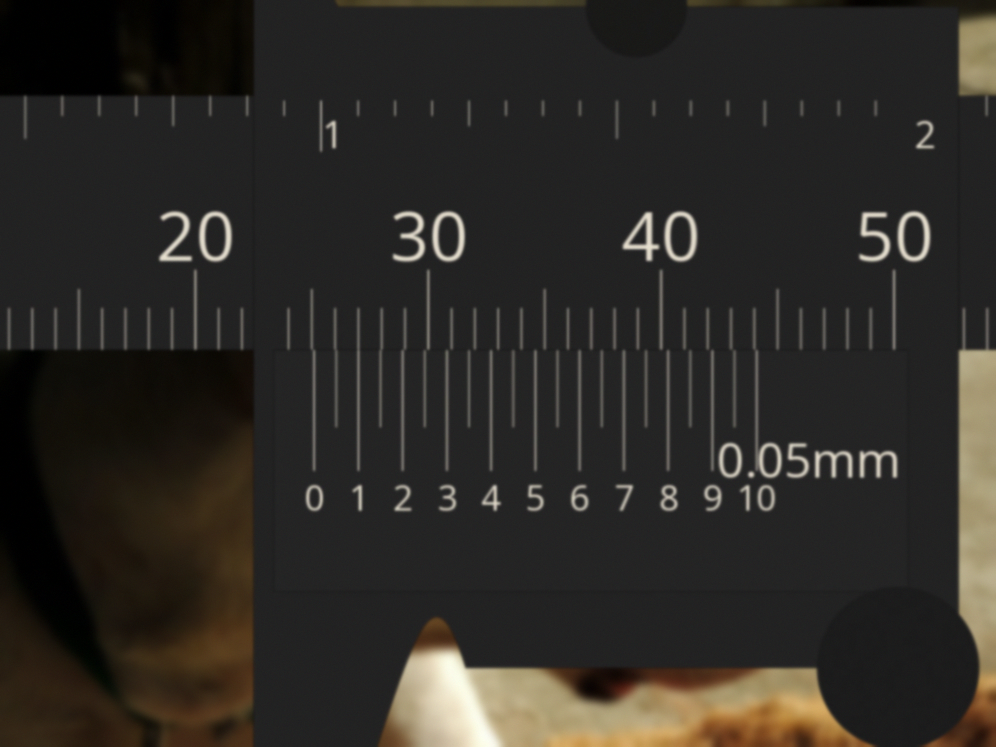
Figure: 25.1 mm
